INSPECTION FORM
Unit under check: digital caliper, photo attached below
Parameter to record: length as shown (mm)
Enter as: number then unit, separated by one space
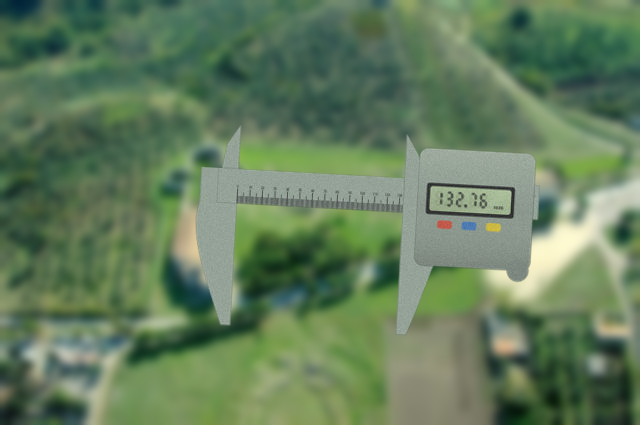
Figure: 132.76 mm
